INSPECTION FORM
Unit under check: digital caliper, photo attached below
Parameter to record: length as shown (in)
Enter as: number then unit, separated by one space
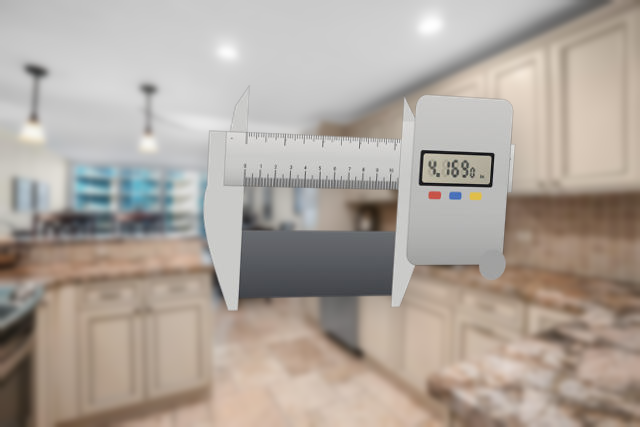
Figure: 4.1690 in
